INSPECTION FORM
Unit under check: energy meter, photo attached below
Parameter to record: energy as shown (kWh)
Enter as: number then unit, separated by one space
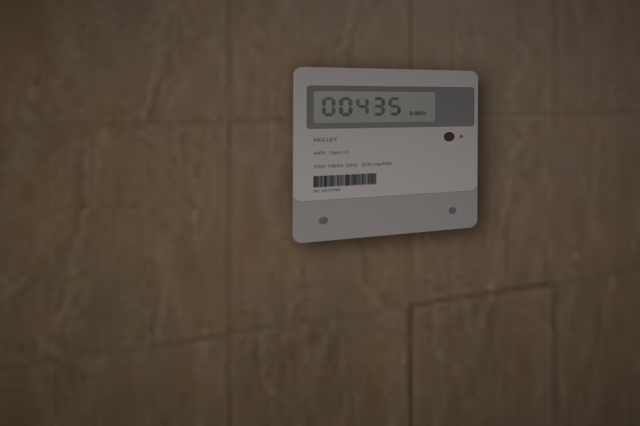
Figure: 435 kWh
